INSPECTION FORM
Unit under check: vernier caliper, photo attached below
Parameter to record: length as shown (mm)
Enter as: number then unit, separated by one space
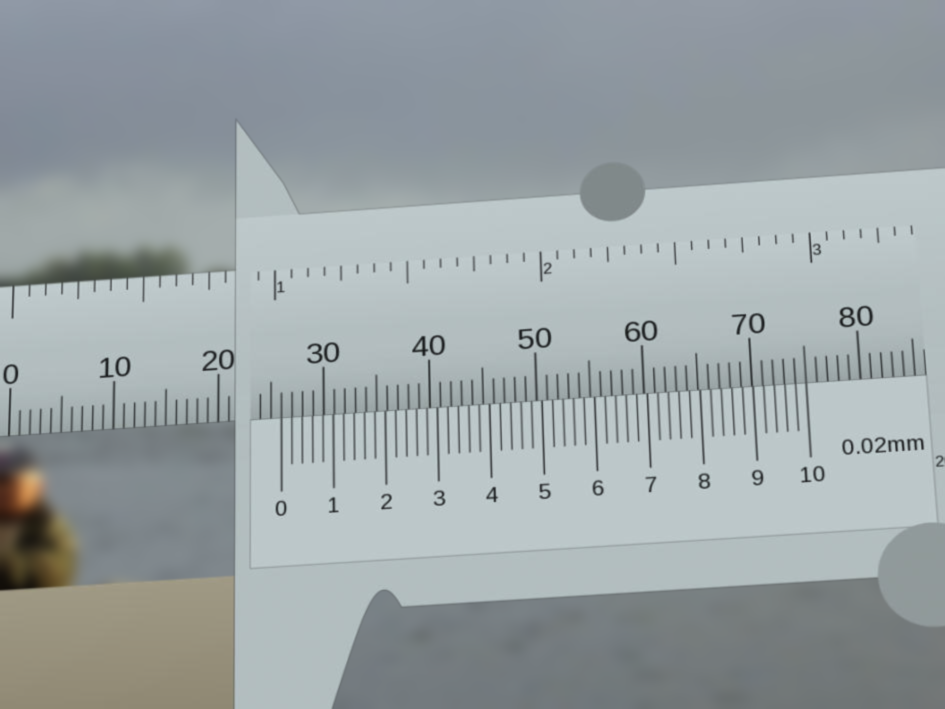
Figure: 26.0 mm
